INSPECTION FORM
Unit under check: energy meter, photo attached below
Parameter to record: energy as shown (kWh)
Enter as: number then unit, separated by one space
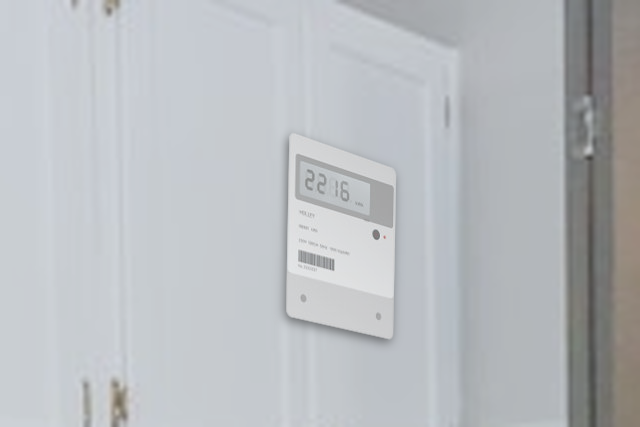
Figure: 2216 kWh
